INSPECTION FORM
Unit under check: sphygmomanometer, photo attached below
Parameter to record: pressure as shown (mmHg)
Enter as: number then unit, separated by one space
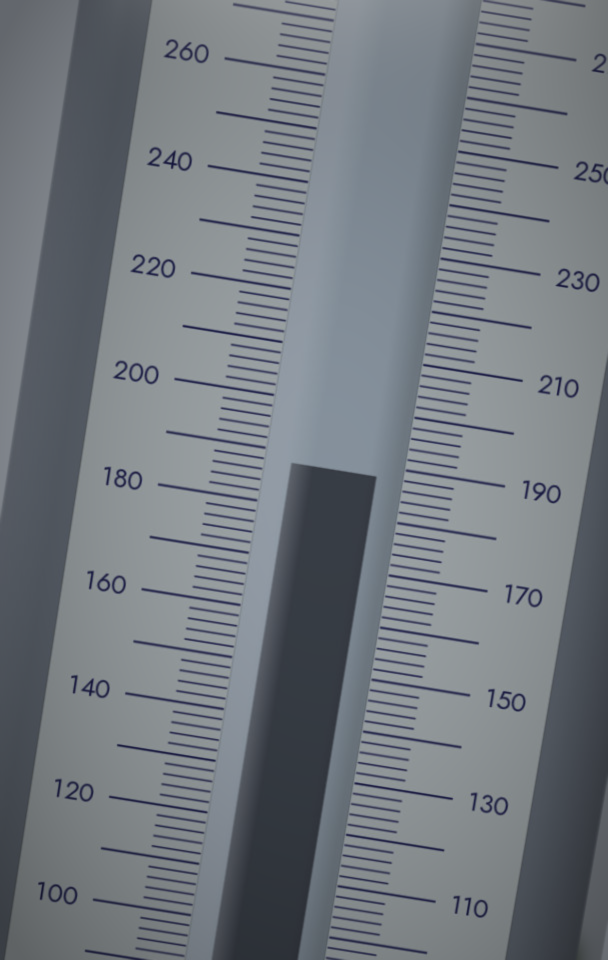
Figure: 188 mmHg
